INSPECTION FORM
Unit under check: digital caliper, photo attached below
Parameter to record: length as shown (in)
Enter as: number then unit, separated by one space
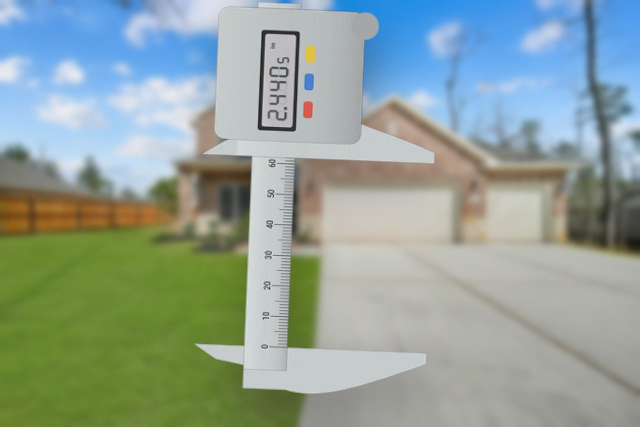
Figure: 2.4405 in
